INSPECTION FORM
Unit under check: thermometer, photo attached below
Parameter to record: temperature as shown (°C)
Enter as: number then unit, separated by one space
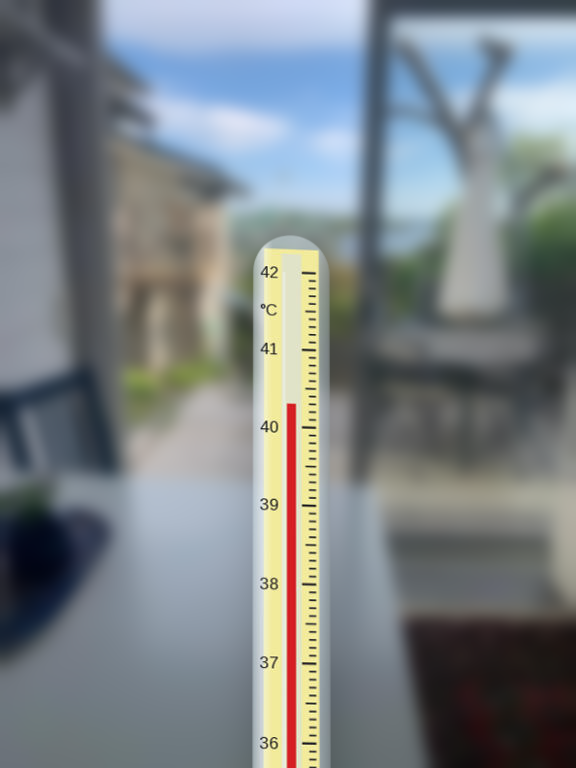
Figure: 40.3 °C
